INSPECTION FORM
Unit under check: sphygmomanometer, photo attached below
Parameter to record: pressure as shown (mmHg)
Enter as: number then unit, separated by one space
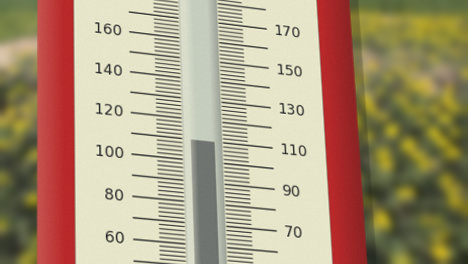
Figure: 110 mmHg
